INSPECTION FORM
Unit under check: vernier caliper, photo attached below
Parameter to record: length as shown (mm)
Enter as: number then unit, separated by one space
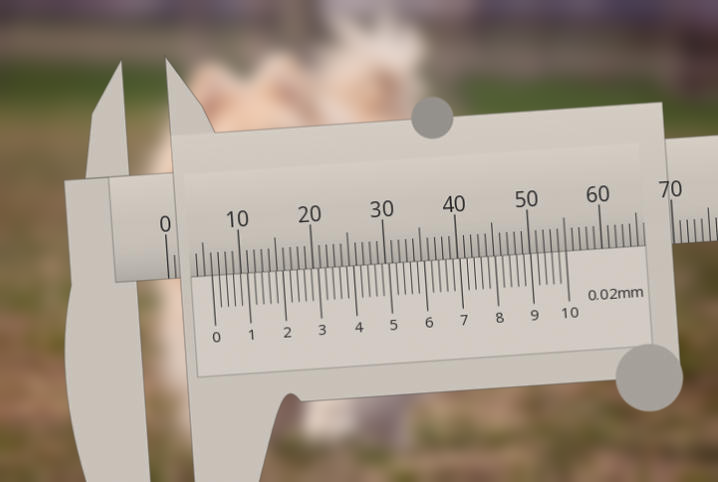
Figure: 6.0 mm
